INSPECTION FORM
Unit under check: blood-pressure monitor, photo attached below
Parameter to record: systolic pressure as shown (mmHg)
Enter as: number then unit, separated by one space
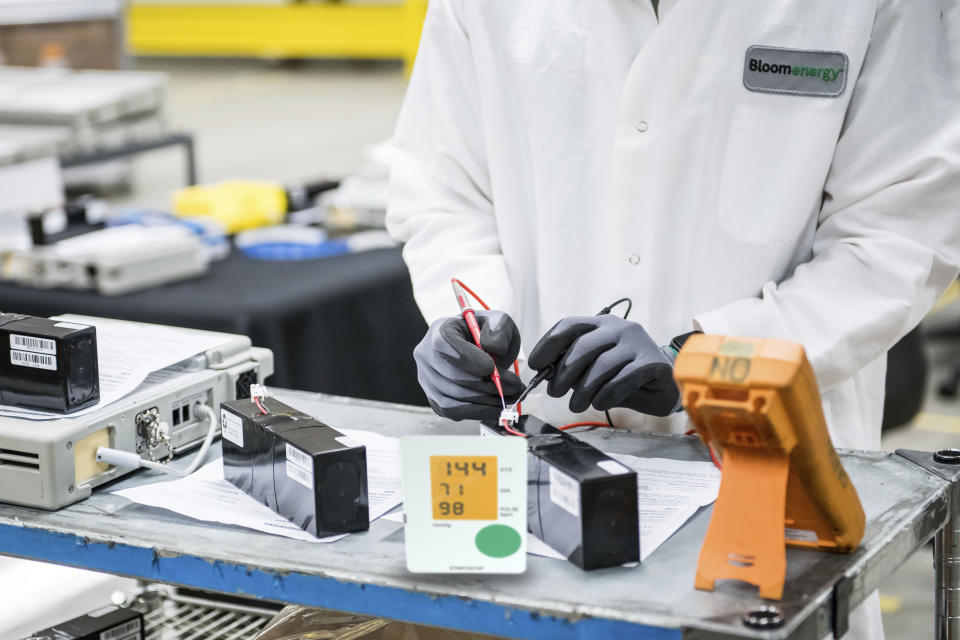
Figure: 144 mmHg
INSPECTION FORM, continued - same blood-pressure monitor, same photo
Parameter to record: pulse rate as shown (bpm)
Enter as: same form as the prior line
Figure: 98 bpm
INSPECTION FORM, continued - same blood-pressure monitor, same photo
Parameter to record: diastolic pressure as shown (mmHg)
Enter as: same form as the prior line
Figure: 71 mmHg
